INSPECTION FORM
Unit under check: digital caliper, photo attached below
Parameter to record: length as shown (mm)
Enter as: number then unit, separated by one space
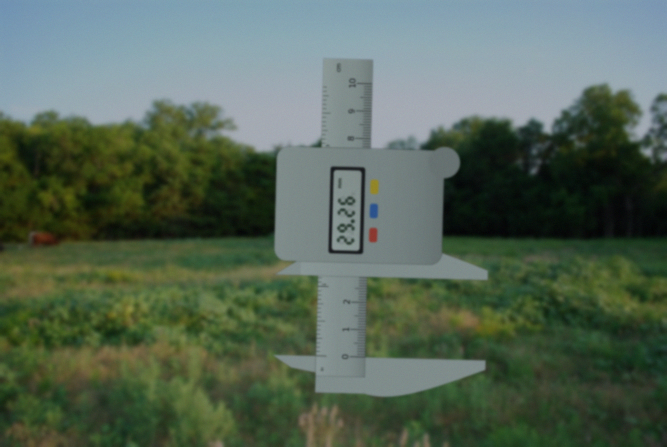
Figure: 29.26 mm
